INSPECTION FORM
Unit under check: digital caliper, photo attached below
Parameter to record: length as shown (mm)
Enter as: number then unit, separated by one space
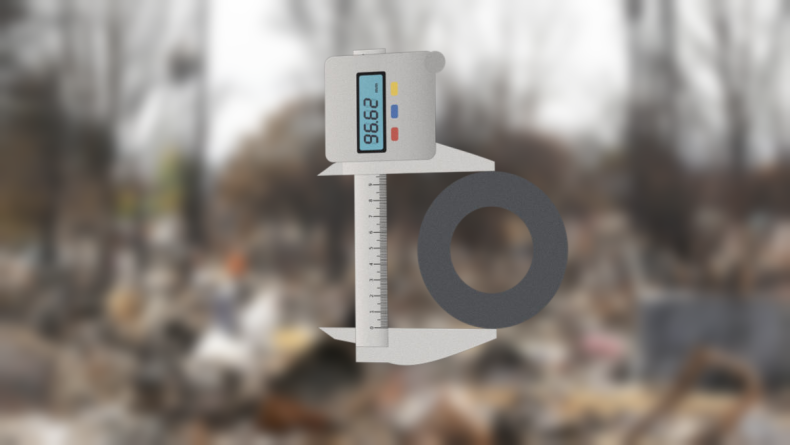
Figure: 96.62 mm
